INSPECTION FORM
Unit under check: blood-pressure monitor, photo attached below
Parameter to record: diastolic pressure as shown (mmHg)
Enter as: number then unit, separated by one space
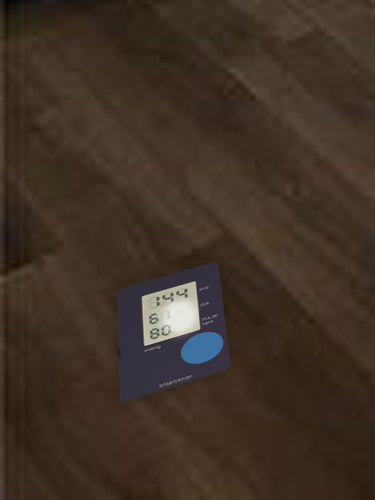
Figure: 61 mmHg
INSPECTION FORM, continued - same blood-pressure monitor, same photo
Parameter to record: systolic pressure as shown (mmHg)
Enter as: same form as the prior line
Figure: 144 mmHg
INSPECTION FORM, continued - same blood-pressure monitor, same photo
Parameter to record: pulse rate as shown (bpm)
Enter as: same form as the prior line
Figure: 80 bpm
